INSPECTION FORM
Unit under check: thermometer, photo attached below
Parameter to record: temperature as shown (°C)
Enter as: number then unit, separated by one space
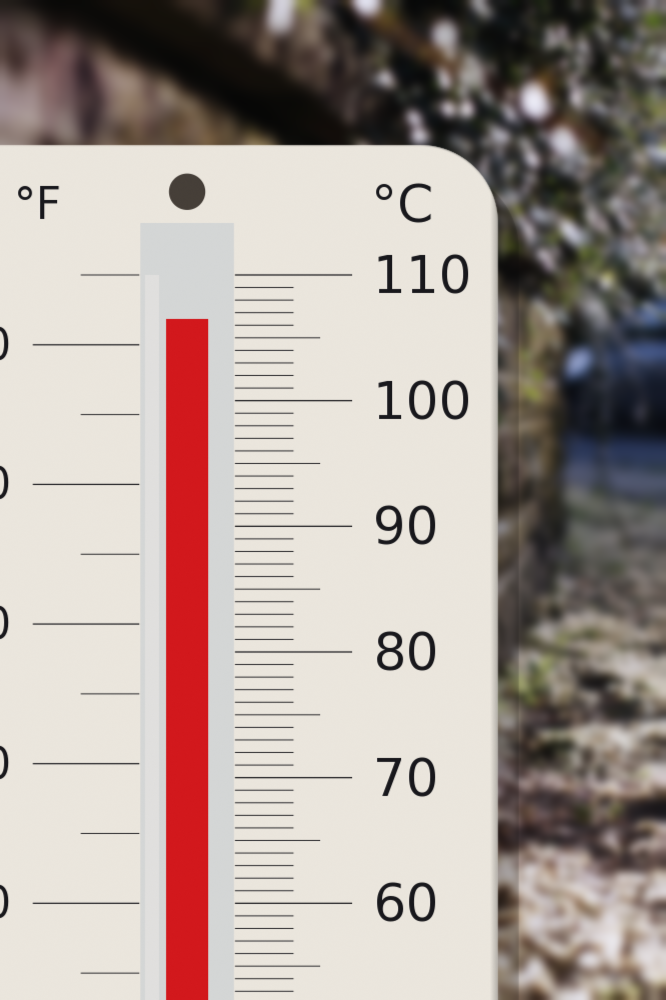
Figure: 106.5 °C
